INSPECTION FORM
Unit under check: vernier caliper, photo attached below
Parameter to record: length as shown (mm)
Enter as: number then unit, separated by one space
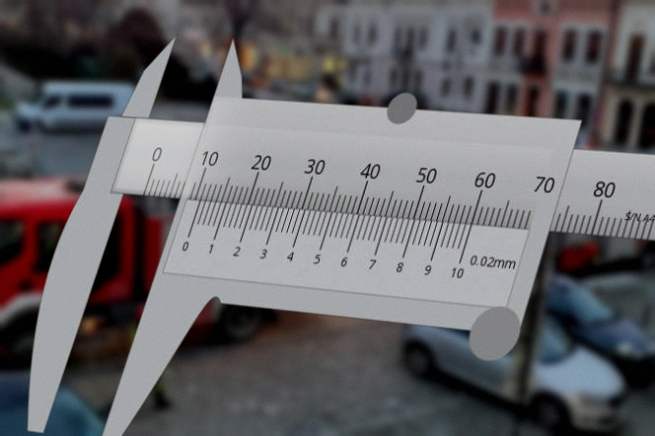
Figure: 11.0 mm
